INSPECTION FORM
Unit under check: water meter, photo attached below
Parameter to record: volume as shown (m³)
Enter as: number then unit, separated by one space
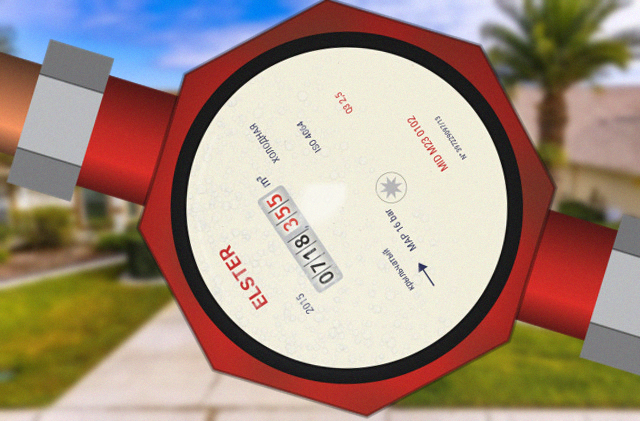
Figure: 718.355 m³
